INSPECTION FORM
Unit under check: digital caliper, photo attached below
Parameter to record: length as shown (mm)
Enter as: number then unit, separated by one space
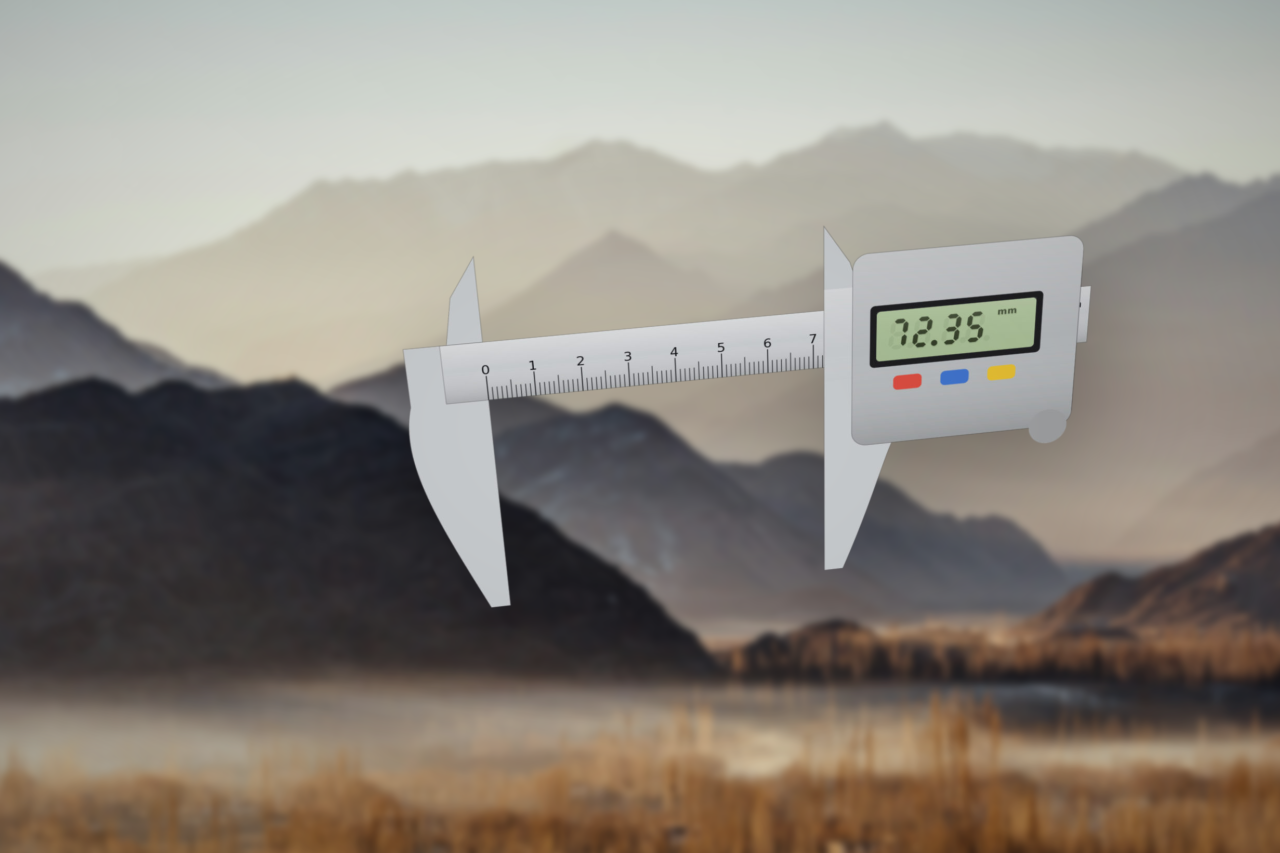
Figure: 72.35 mm
